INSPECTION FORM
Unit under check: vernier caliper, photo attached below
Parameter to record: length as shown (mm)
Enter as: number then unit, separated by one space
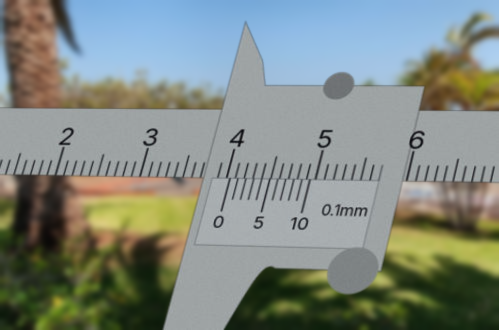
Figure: 40.4 mm
